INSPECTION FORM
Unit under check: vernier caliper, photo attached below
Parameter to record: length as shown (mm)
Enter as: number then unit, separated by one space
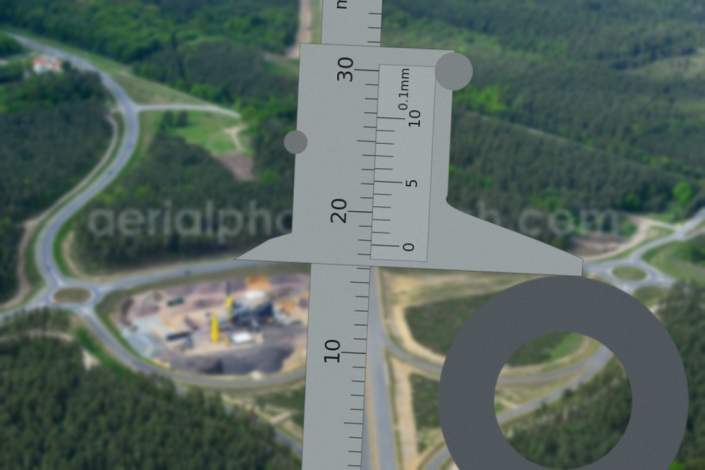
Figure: 17.7 mm
